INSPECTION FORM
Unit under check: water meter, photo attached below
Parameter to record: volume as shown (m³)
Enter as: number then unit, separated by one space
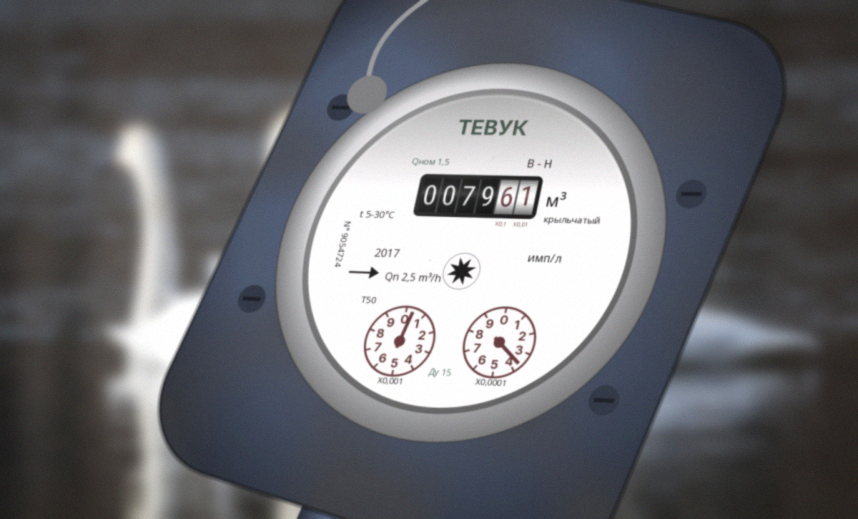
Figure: 79.6103 m³
